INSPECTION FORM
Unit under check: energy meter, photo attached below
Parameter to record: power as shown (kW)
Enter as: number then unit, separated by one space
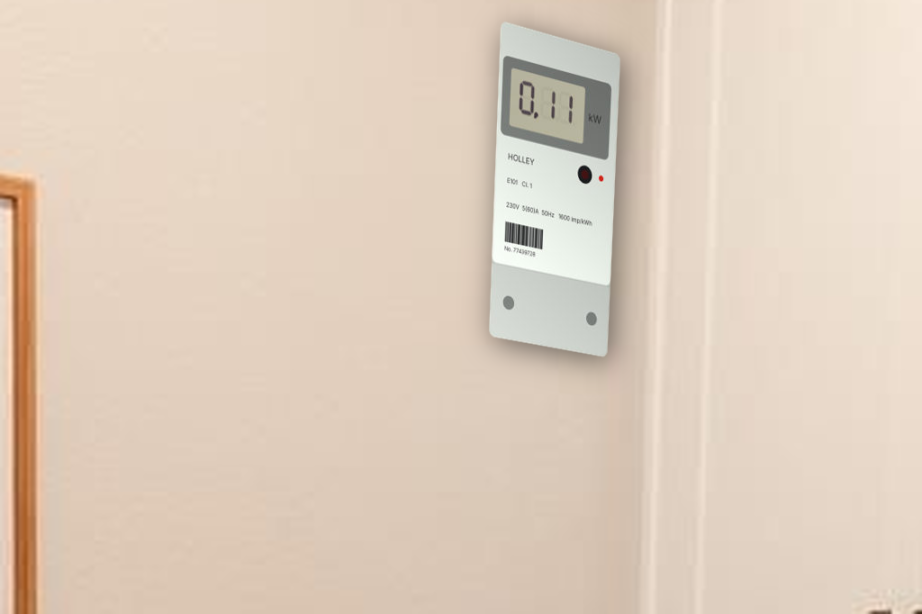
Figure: 0.11 kW
